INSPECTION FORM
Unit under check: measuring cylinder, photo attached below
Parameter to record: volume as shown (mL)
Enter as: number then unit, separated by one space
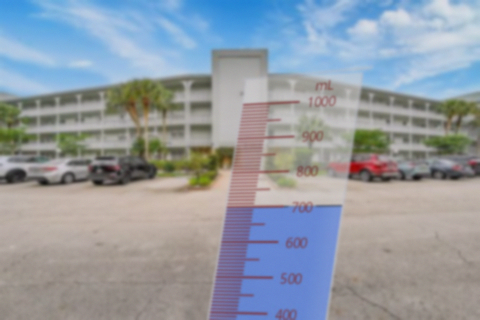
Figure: 700 mL
